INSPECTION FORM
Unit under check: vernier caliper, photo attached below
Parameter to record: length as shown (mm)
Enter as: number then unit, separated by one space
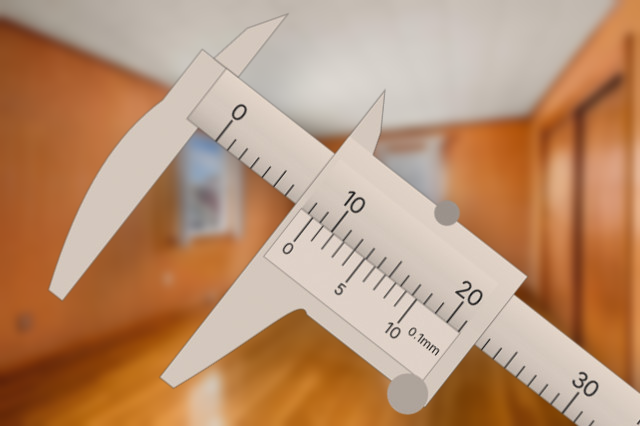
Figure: 8.4 mm
